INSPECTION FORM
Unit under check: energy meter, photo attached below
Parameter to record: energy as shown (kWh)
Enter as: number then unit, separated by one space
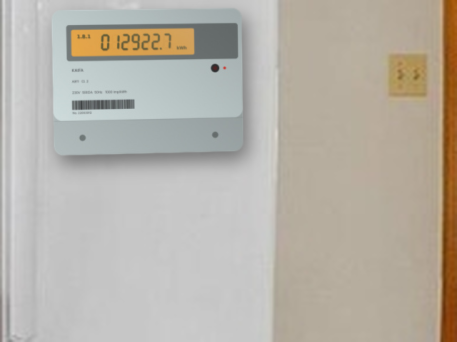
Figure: 12922.7 kWh
